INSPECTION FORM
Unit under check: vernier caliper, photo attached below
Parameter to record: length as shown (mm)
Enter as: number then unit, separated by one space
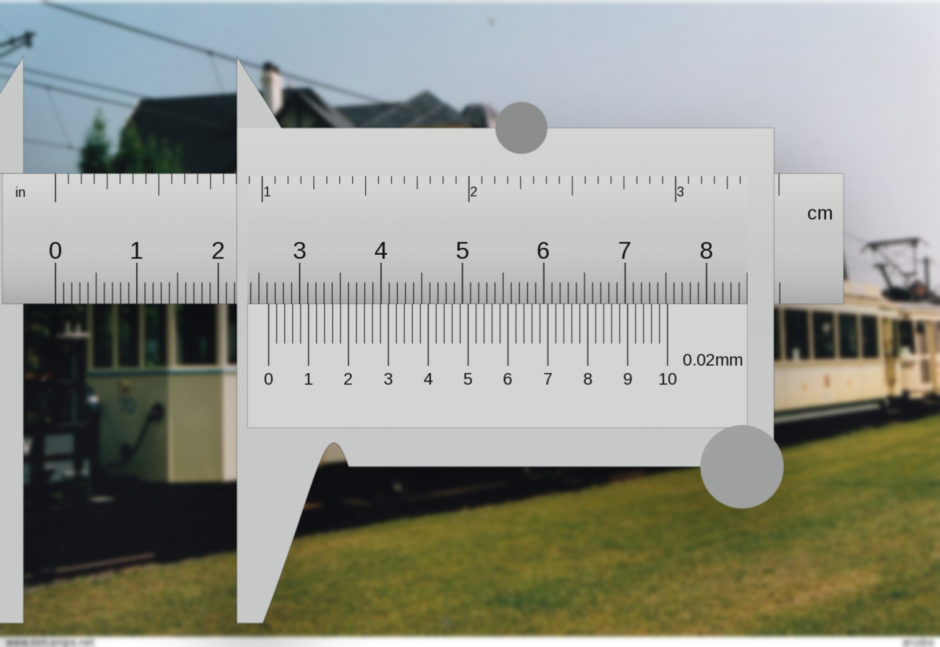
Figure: 26.2 mm
